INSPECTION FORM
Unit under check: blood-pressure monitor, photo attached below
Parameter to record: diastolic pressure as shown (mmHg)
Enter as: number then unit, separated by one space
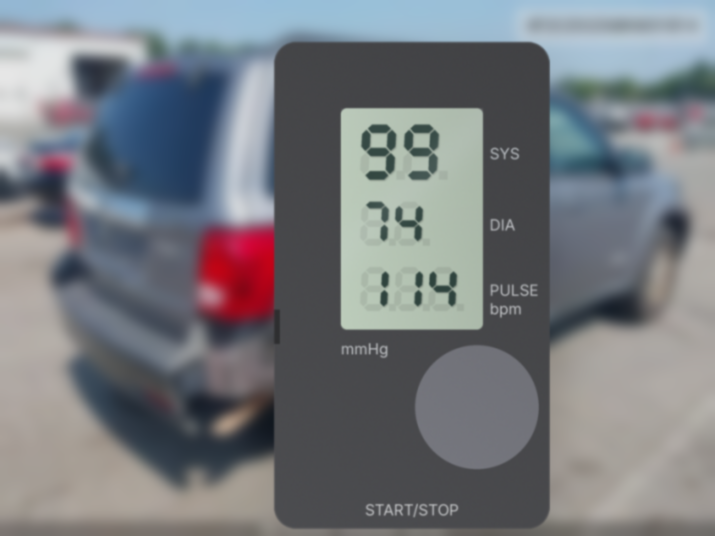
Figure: 74 mmHg
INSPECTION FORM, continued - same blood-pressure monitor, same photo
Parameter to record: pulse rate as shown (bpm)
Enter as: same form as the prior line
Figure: 114 bpm
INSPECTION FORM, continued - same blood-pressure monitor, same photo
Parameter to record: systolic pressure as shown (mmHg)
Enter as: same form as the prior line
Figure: 99 mmHg
